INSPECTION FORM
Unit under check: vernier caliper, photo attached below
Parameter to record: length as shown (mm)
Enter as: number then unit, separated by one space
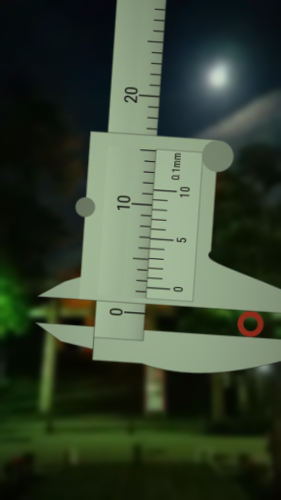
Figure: 2.4 mm
